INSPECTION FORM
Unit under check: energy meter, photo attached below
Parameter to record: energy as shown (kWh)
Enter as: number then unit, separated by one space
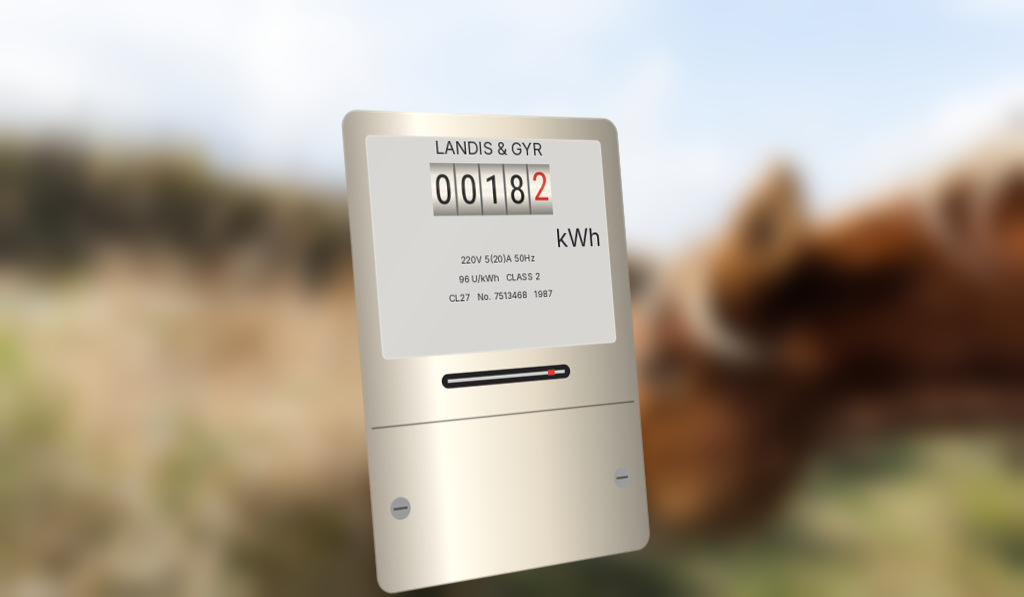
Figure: 18.2 kWh
